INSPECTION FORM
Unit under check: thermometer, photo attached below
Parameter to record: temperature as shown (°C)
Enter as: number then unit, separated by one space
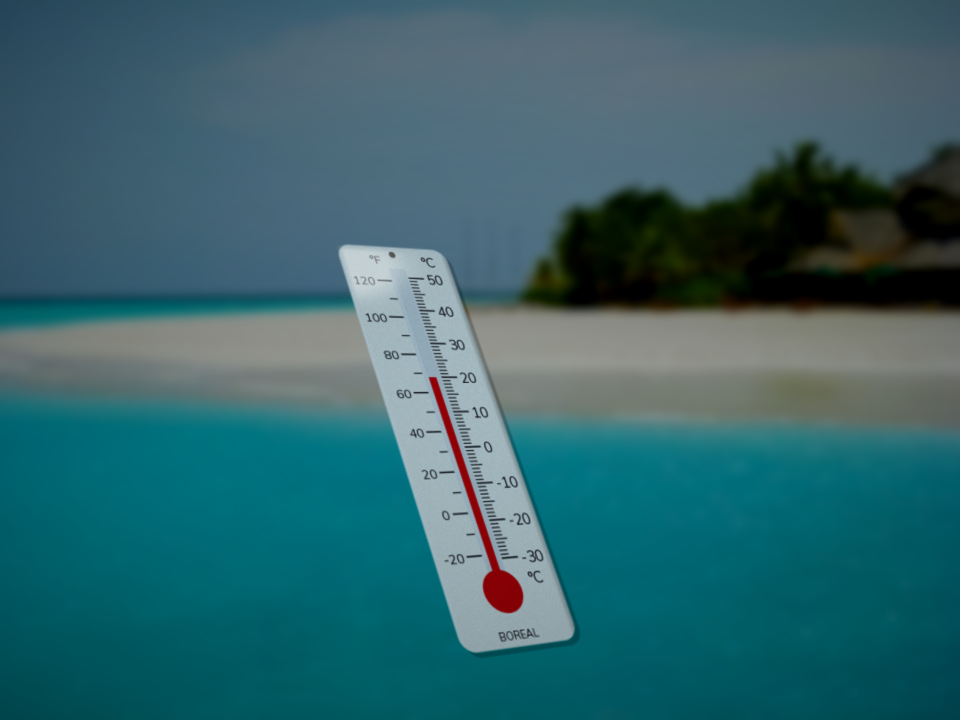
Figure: 20 °C
